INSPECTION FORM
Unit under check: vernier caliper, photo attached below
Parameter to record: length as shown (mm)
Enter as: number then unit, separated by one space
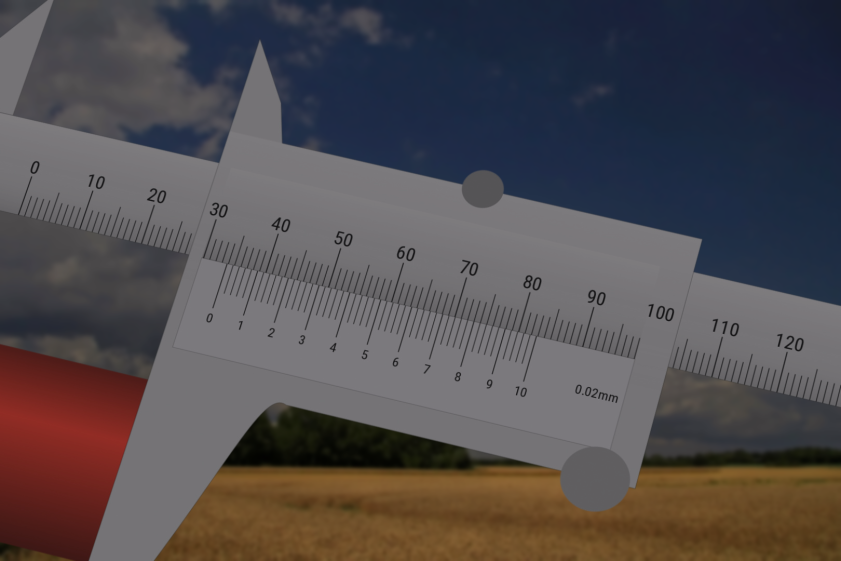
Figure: 33.8 mm
